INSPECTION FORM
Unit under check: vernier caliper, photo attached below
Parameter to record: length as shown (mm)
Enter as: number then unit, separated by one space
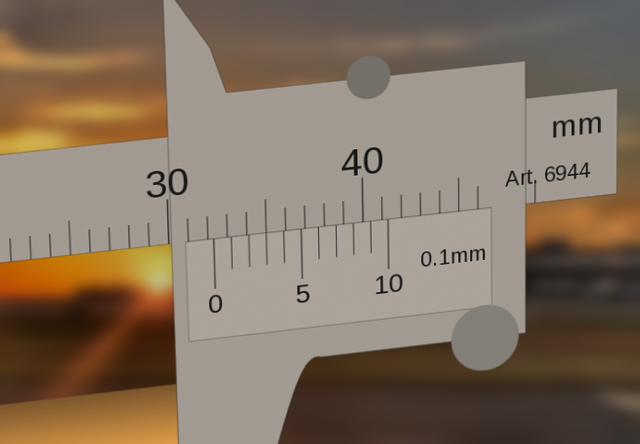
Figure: 32.3 mm
